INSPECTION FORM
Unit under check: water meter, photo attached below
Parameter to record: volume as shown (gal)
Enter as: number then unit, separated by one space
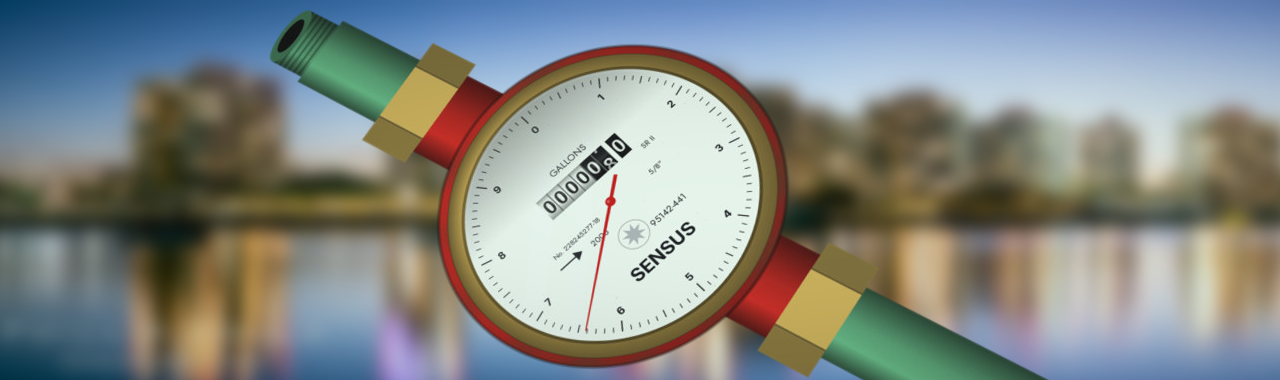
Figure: 76.4 gal
